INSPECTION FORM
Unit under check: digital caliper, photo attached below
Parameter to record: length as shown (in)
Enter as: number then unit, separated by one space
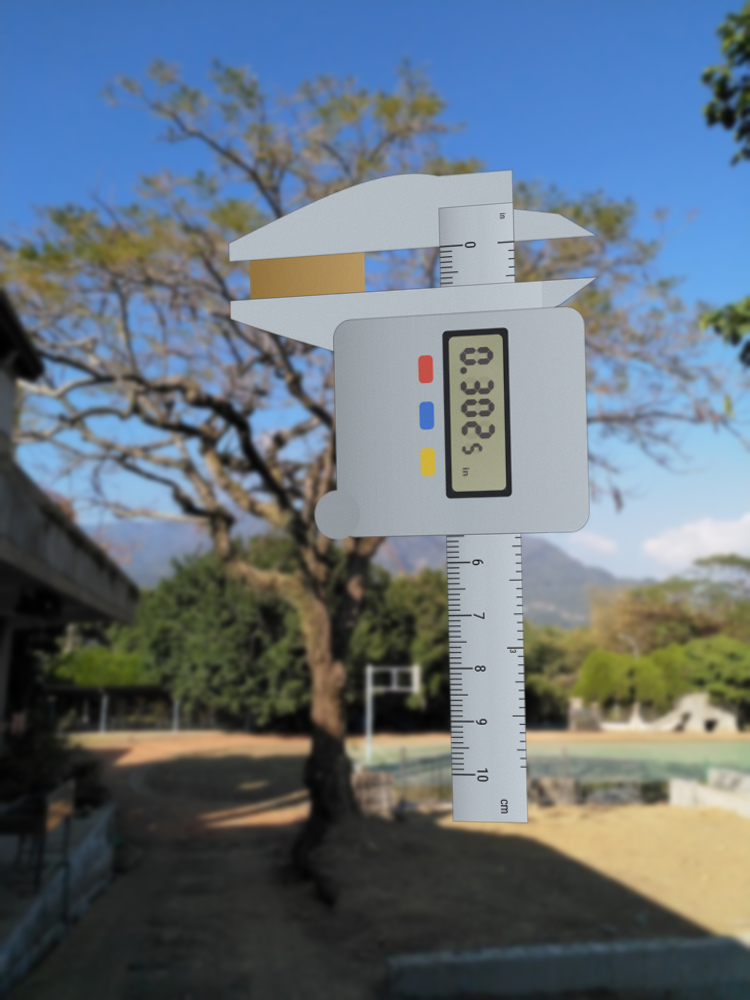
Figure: 0.3025 in
